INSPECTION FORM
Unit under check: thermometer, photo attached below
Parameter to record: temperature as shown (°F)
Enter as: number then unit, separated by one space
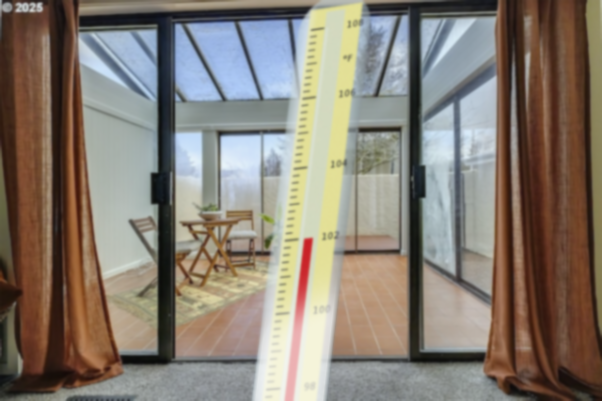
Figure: 102 °F
